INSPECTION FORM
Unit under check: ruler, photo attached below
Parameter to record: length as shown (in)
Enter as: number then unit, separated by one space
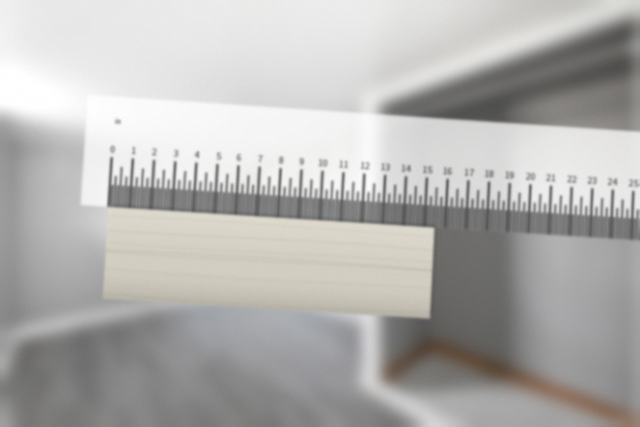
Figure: 15.5 in
